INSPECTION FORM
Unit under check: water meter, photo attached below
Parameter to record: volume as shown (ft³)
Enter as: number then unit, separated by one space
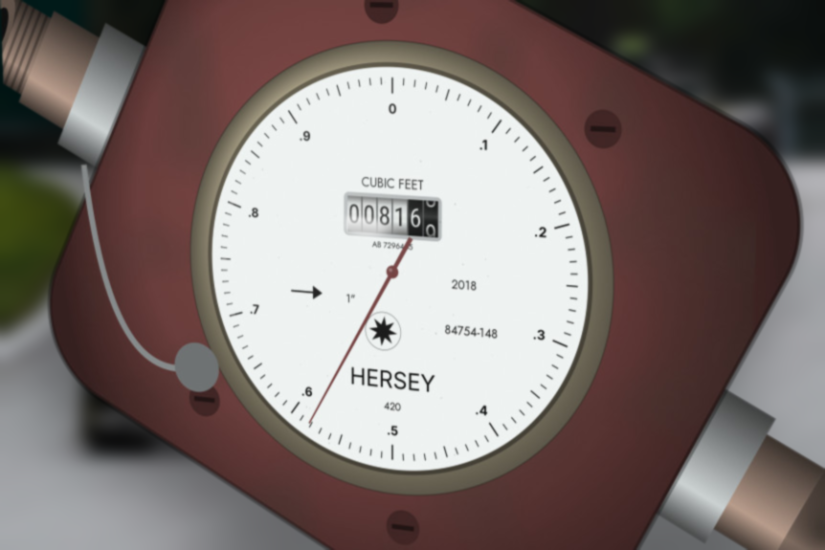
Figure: 8168.58 ft³
